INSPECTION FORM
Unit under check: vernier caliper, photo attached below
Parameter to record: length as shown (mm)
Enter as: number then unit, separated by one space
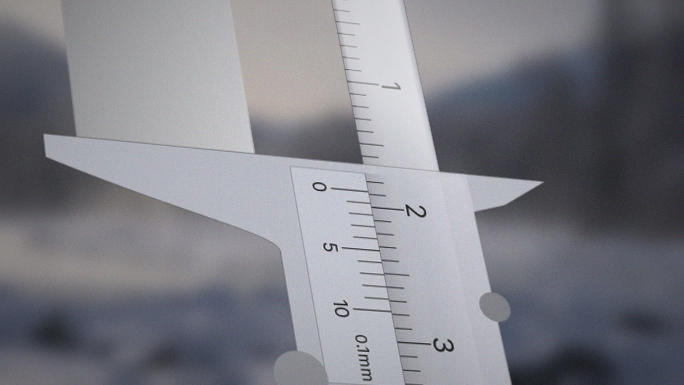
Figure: 18.8 mm
